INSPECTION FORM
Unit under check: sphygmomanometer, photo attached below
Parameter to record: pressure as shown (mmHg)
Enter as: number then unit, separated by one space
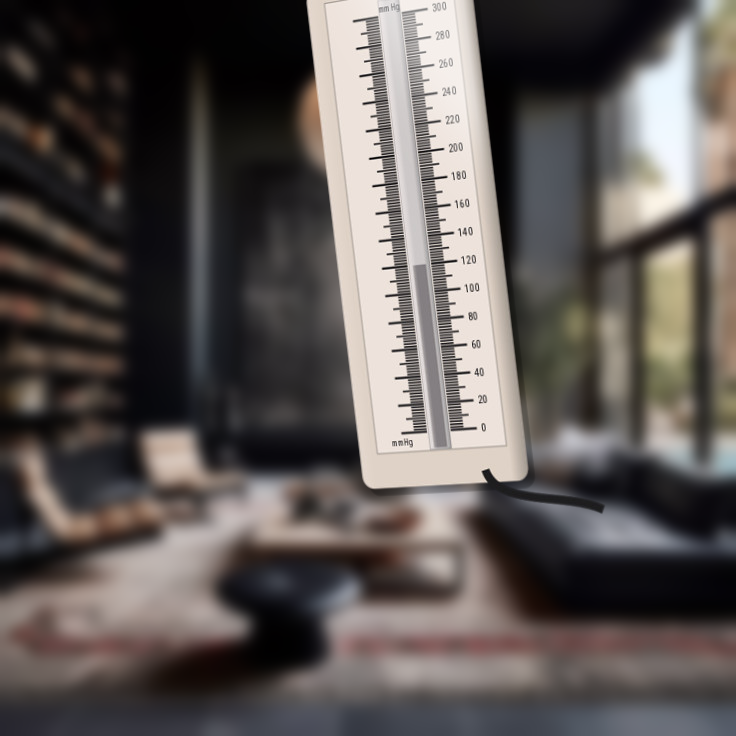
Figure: 120 mmHg
